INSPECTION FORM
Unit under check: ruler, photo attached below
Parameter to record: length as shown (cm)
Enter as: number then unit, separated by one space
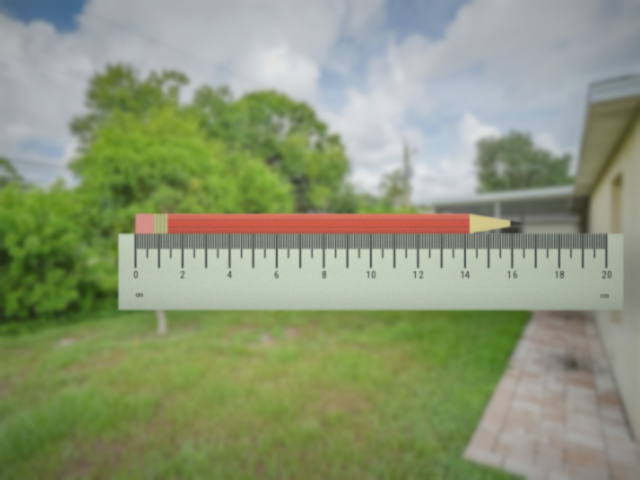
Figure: 16.5 cm
